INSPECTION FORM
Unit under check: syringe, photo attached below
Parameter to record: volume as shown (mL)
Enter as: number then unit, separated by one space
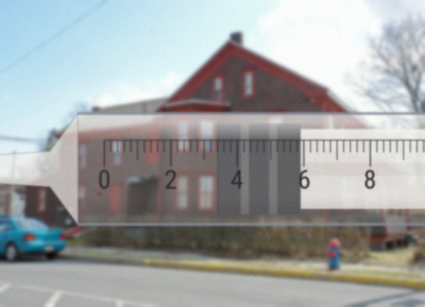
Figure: 3.4 mL
